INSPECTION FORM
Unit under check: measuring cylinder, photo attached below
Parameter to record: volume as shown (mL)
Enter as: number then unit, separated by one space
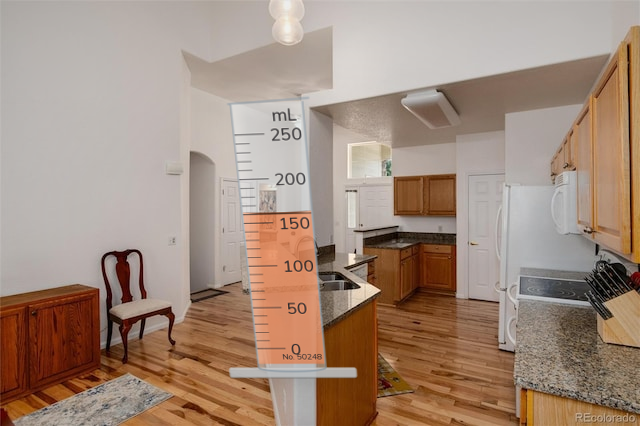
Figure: 160 mL
